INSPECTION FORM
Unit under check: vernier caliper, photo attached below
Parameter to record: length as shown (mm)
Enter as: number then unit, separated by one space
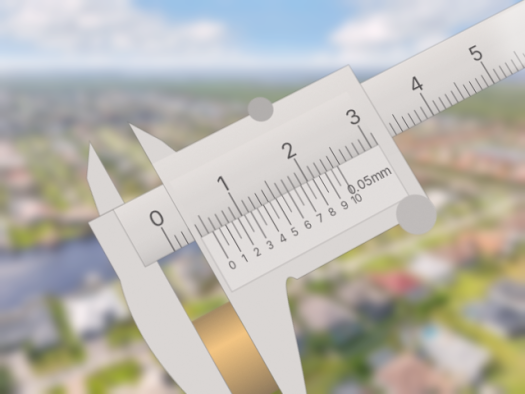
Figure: 5.6 mm
